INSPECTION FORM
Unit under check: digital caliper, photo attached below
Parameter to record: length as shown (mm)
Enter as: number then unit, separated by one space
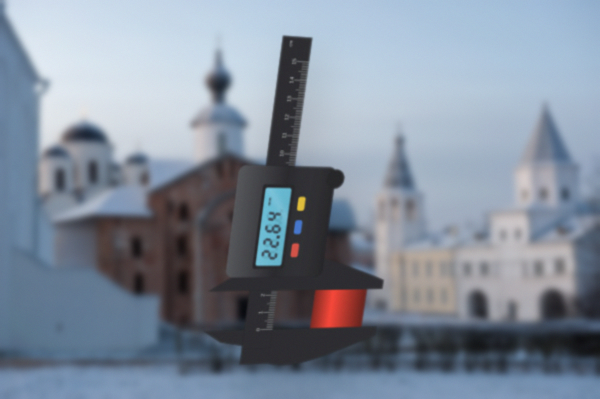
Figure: 22.64 mm
